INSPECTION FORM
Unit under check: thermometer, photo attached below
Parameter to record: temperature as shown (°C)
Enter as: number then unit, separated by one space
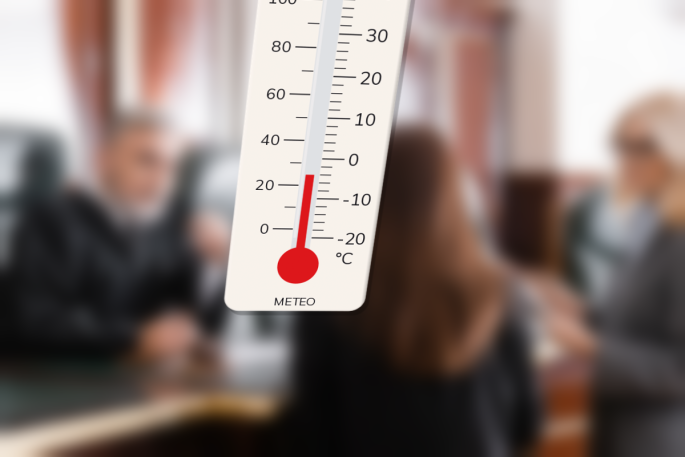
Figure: -4 °C
